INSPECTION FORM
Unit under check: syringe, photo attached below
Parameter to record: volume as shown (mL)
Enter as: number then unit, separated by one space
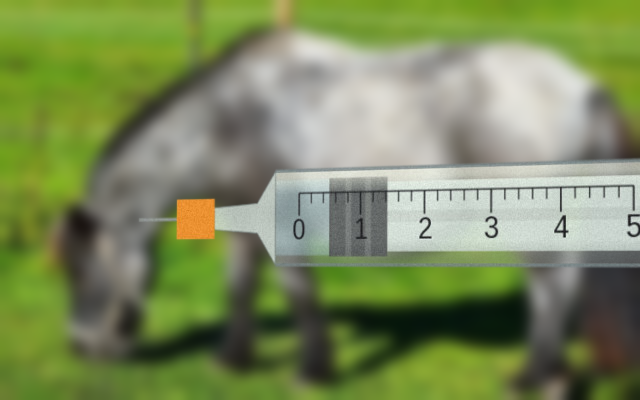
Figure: 0.5 mL
